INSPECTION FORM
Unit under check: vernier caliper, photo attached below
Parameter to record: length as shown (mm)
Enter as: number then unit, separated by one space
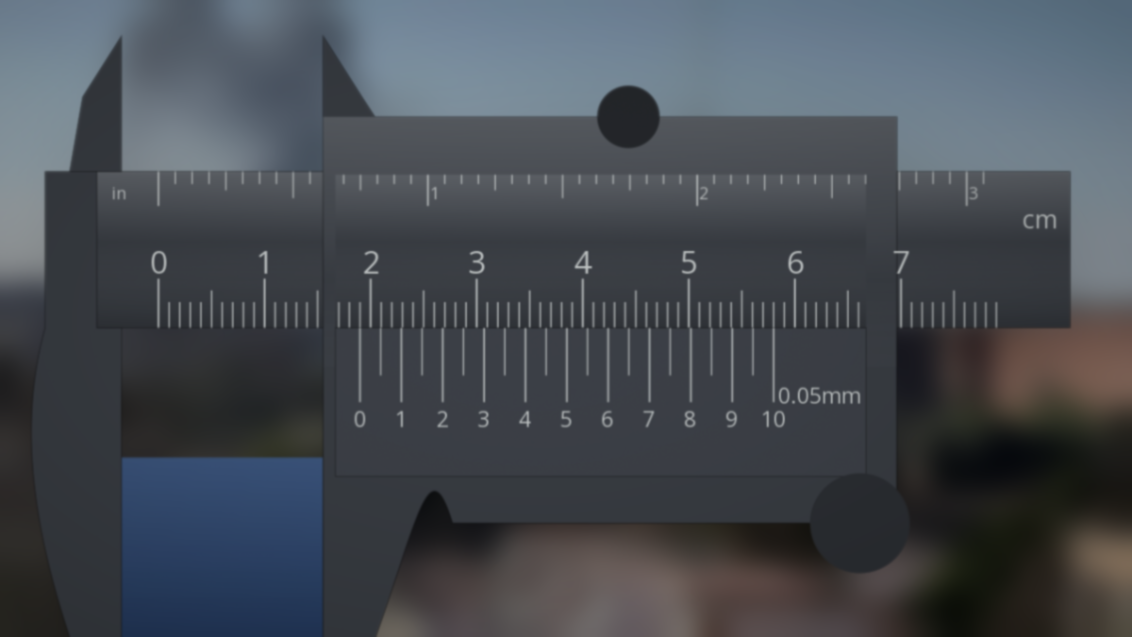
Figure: 19.0 mm
